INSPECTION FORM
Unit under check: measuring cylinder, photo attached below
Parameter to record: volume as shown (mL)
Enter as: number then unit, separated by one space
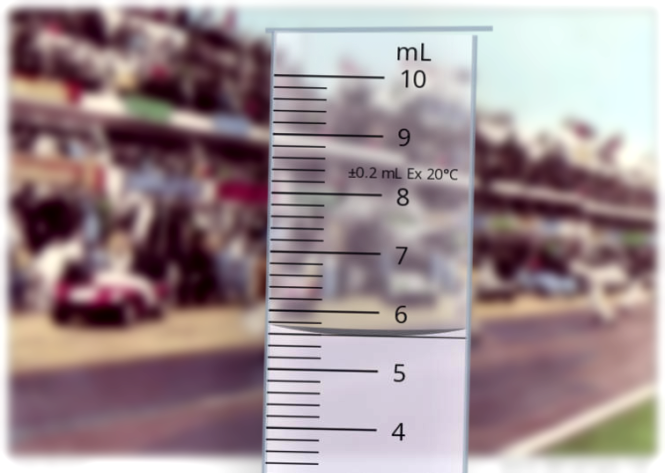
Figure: 5.6 mL
